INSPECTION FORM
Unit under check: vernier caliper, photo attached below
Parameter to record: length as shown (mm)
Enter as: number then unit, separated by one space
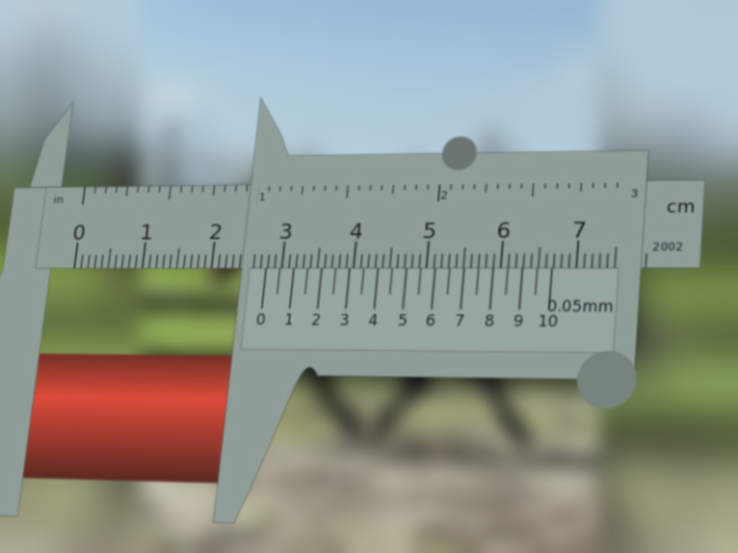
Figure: 27.8 mm
